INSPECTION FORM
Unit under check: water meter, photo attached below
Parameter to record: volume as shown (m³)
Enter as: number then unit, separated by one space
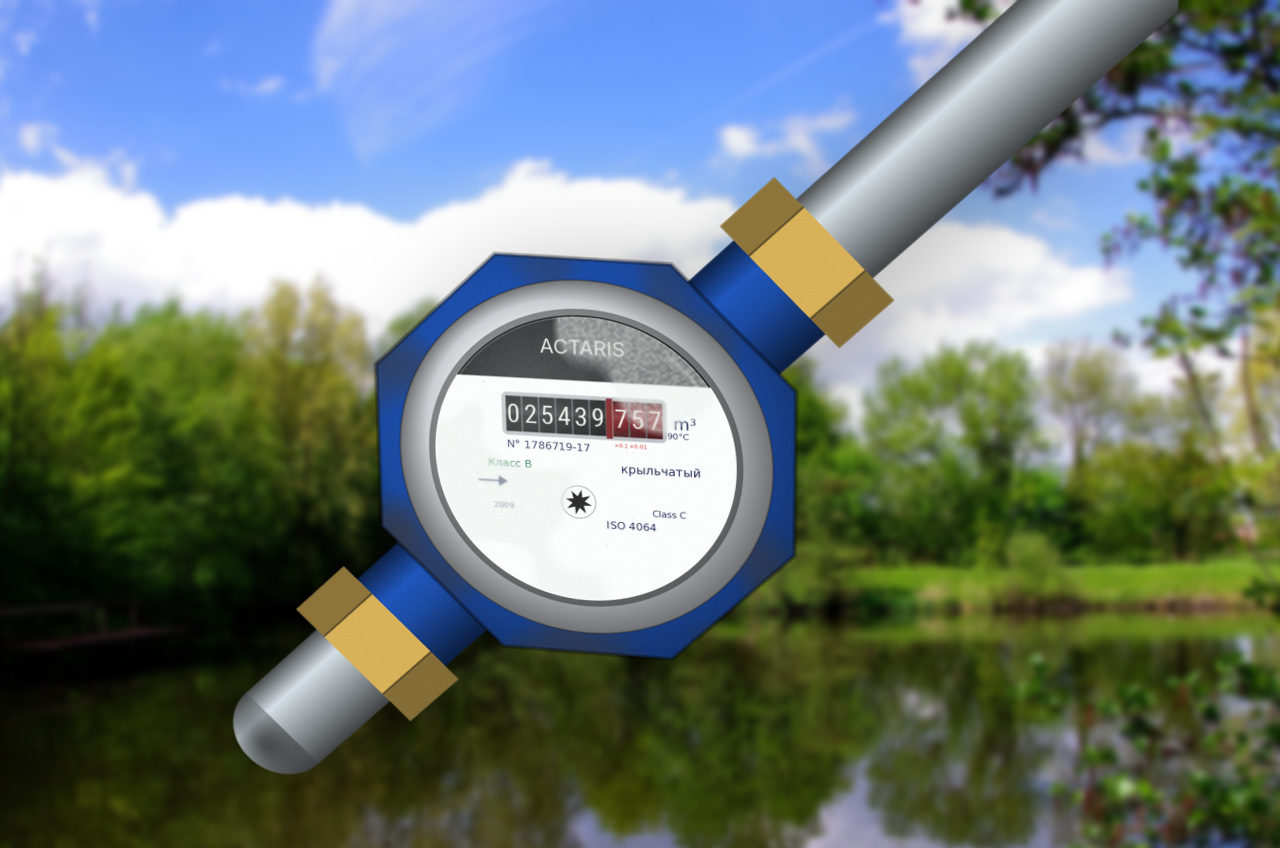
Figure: 25439.757 m³
